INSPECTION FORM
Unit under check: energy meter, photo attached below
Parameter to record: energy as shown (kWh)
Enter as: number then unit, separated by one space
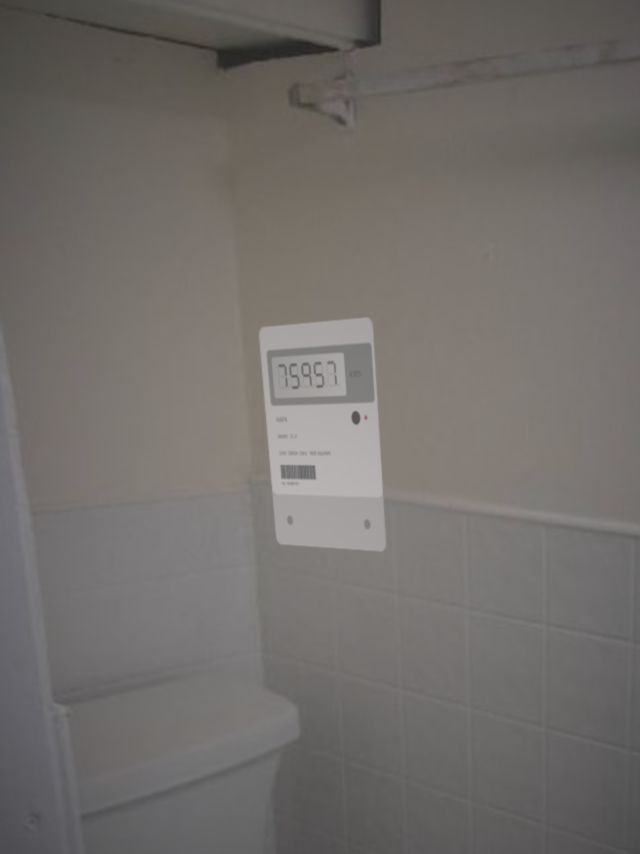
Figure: 75957 kWh
